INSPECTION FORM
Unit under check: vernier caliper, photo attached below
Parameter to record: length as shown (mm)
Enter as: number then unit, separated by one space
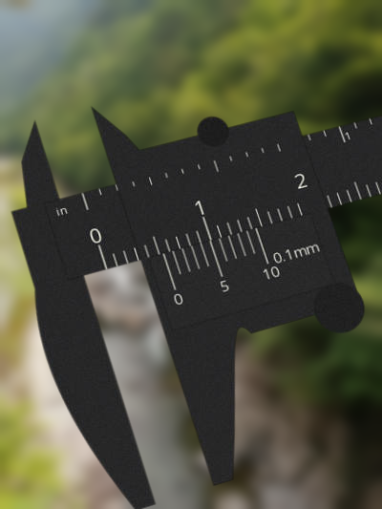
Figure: 5.4 mm
